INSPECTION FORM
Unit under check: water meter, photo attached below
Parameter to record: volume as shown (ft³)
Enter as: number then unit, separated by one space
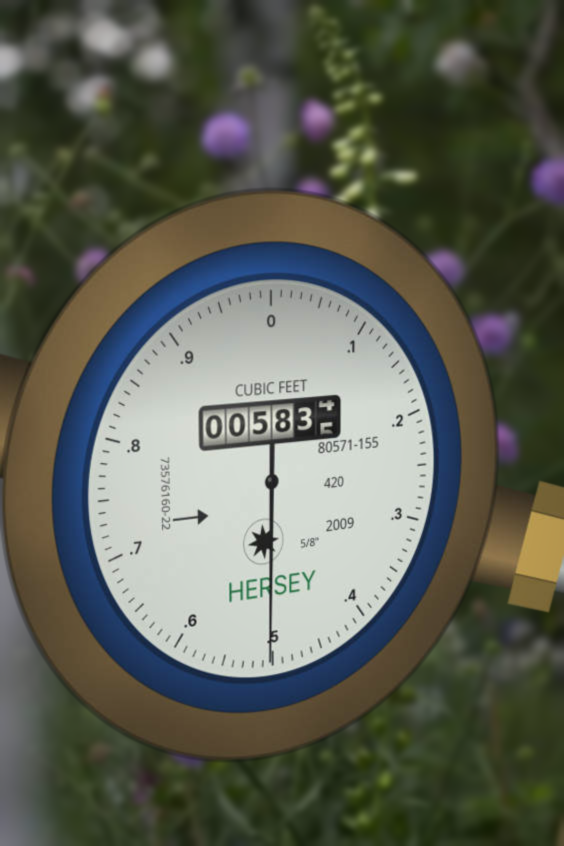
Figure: 5834.50 ft³
